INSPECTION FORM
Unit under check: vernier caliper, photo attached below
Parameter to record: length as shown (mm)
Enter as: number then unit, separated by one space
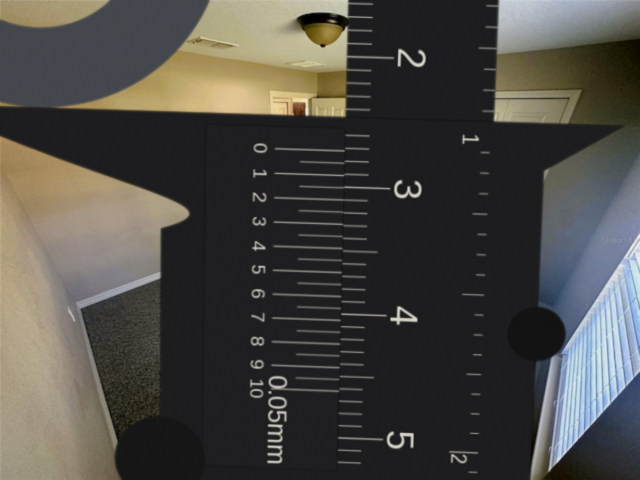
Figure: 27.2 mm
